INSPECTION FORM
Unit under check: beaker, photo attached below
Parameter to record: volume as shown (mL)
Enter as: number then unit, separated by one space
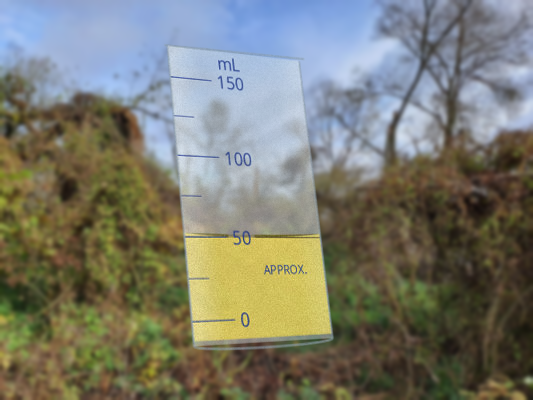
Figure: 50 mL
